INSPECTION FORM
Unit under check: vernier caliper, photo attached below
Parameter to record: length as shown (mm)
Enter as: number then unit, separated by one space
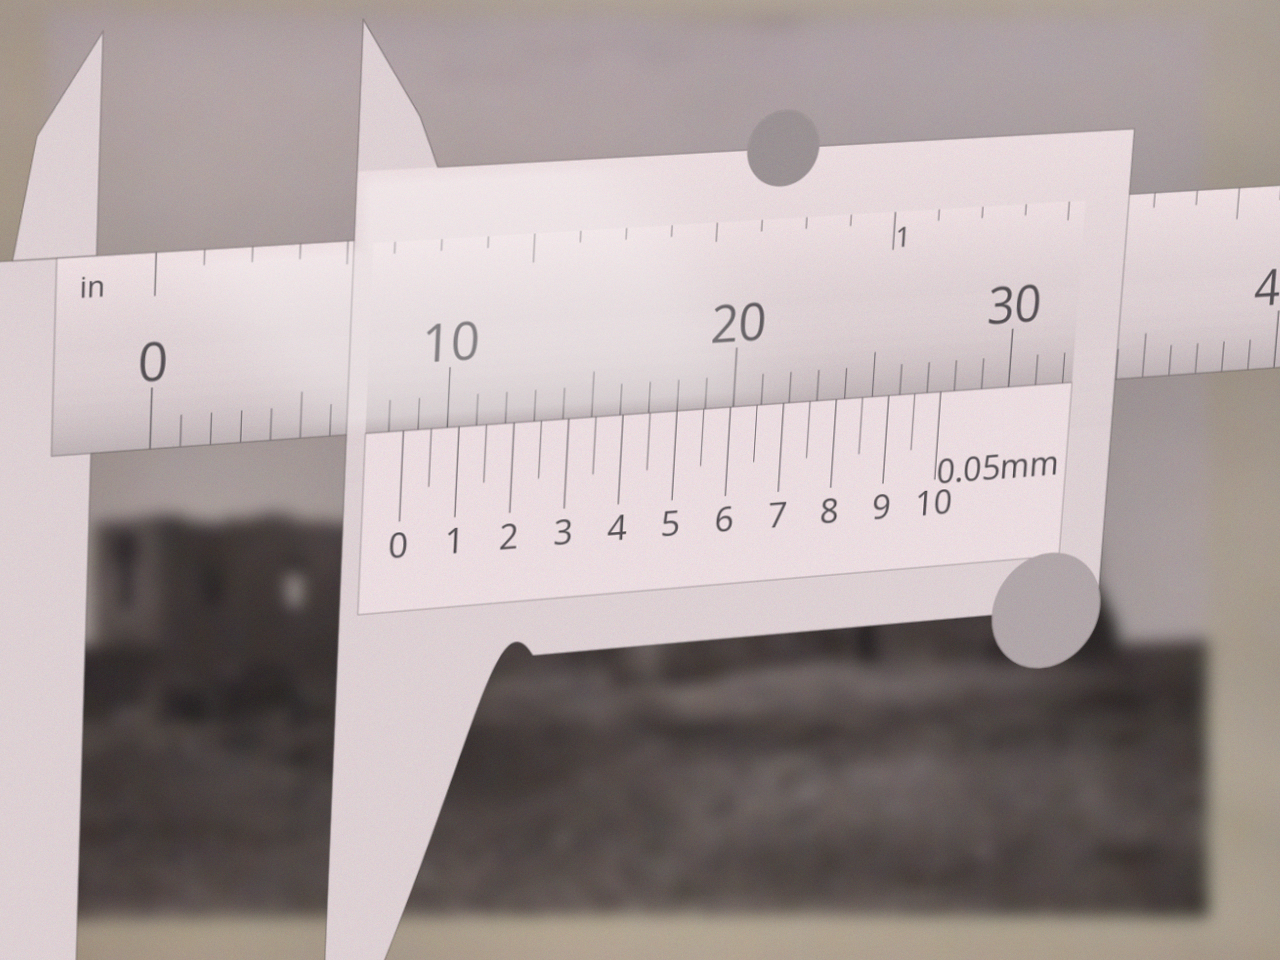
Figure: 8.50 mm
